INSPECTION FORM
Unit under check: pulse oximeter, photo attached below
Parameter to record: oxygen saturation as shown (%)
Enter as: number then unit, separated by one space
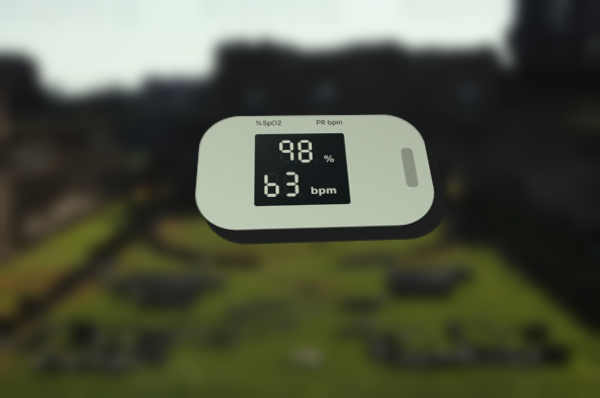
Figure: 98 %
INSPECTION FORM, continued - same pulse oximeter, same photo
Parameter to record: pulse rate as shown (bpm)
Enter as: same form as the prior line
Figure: 63 bpm
